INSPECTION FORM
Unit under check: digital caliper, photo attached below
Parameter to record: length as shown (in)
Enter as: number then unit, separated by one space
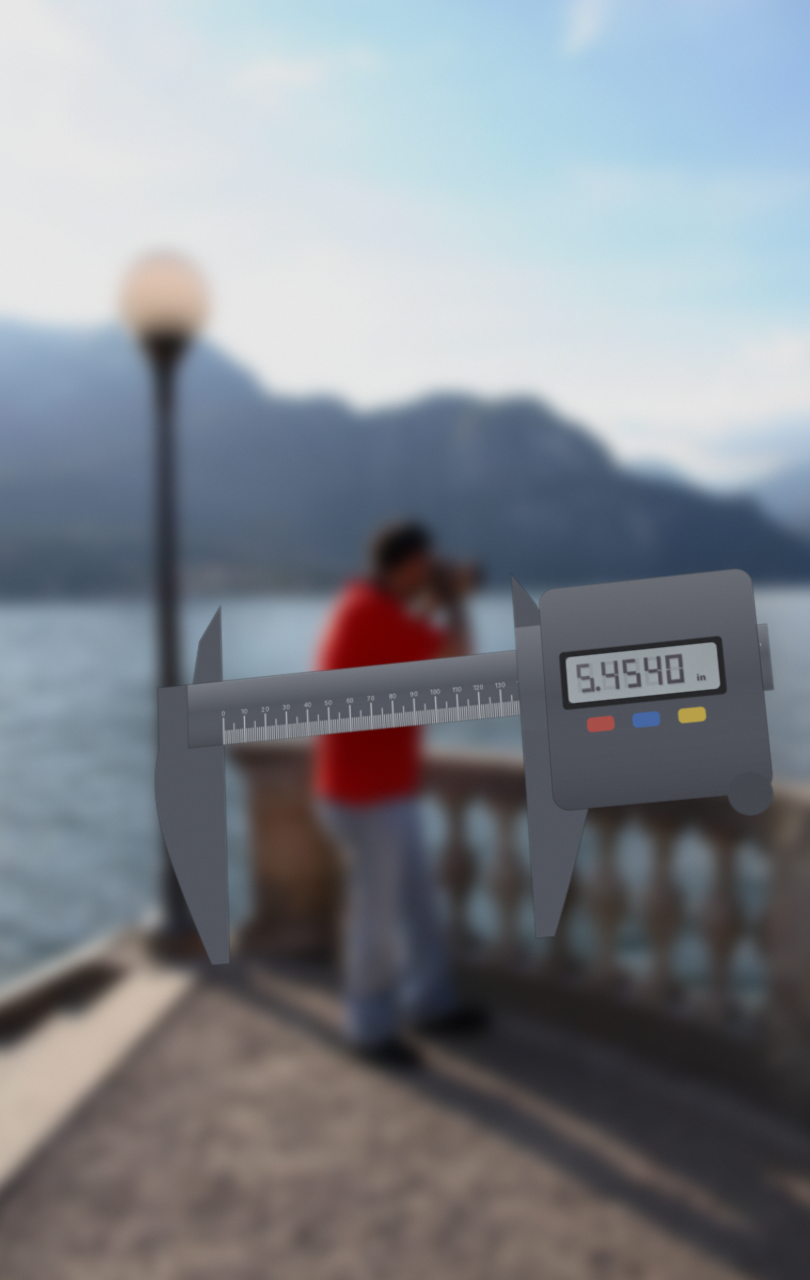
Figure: 5.4540 in
